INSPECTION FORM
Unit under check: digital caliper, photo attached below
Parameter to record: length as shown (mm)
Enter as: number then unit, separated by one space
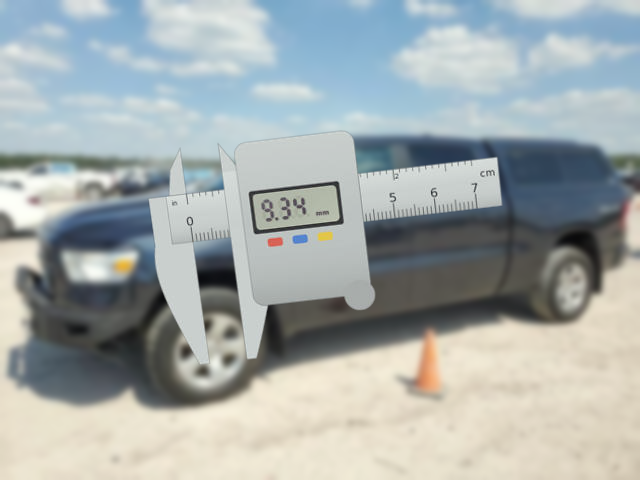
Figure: 9.34 mm
